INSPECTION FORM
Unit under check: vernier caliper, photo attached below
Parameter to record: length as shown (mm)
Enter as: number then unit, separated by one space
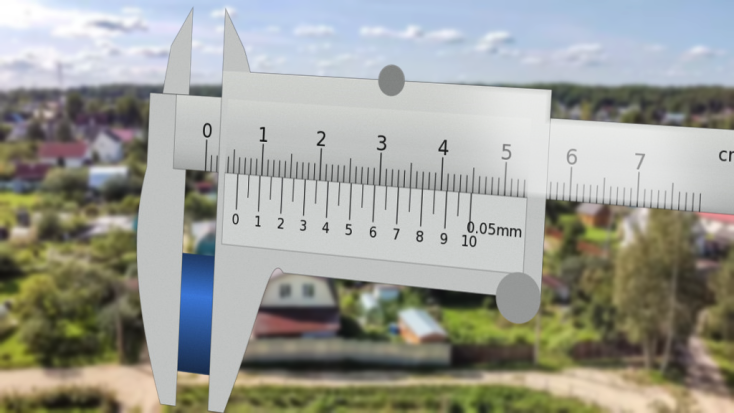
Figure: 5.8 mm
